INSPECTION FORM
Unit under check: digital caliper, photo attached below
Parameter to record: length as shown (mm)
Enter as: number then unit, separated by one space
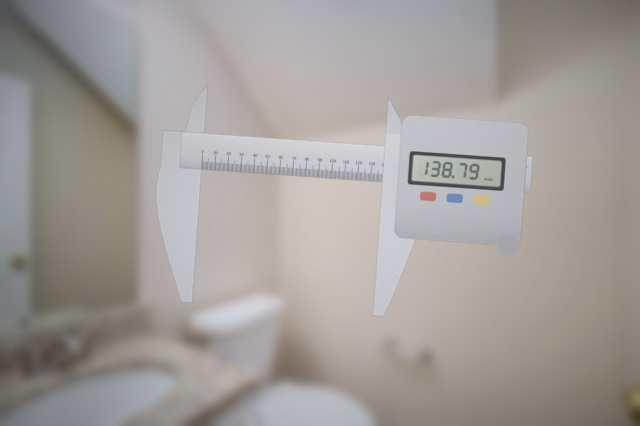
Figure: 138.79 mm
